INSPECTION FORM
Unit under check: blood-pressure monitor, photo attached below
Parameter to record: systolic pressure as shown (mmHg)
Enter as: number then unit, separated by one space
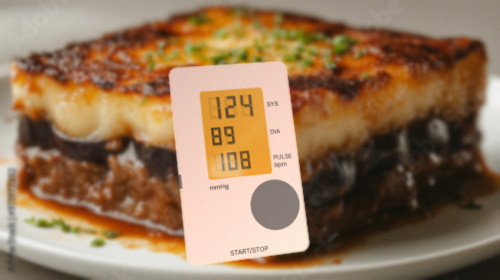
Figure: 124 mmHg
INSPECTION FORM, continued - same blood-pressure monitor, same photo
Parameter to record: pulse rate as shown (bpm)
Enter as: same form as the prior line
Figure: 108 bpm
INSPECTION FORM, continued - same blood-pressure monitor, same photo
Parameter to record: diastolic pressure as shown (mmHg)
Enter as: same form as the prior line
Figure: 89 mmHg
